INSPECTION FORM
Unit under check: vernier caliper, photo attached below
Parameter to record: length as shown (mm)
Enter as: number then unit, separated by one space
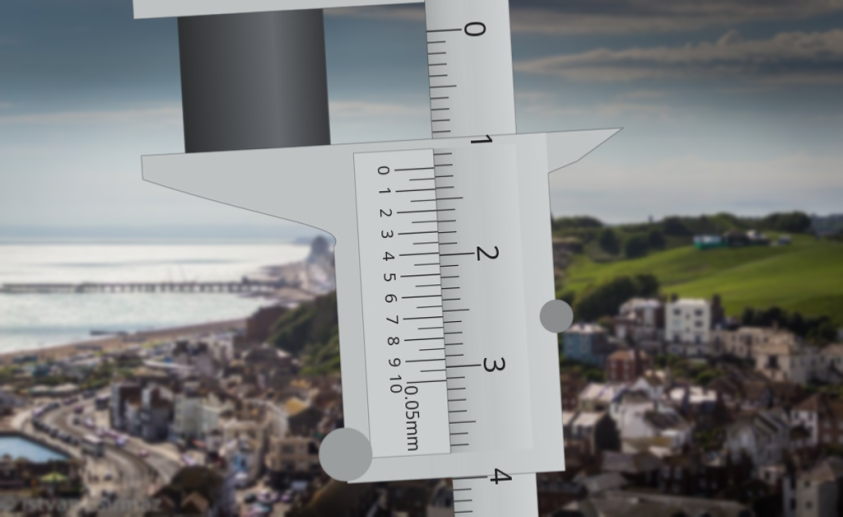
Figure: 12.2 mm
